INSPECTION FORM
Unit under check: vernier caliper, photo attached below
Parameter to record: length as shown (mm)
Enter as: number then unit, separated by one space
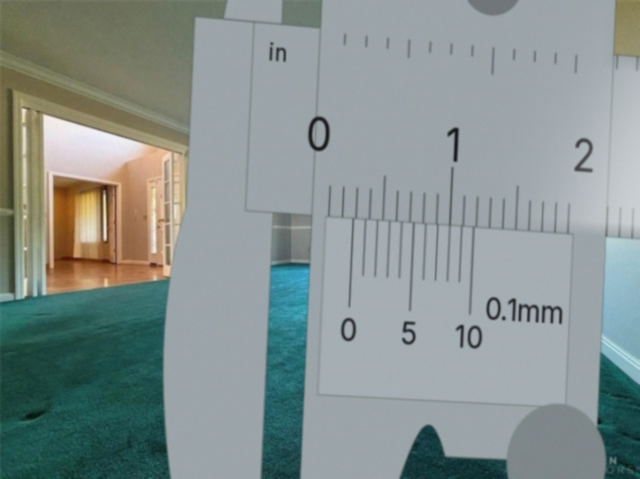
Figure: 2.8 mm
